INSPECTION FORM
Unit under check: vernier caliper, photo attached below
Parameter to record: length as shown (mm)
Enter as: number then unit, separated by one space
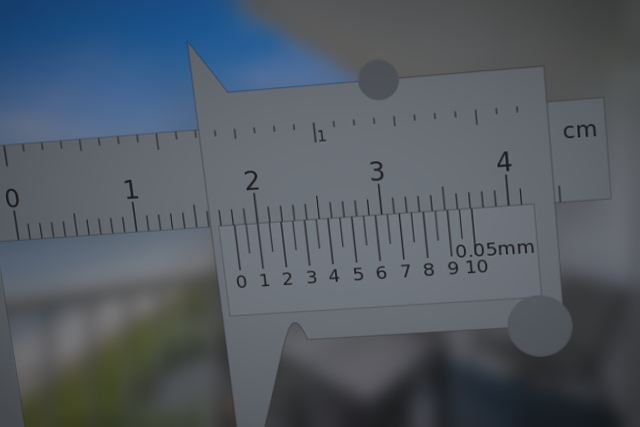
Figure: 18.1 mm
